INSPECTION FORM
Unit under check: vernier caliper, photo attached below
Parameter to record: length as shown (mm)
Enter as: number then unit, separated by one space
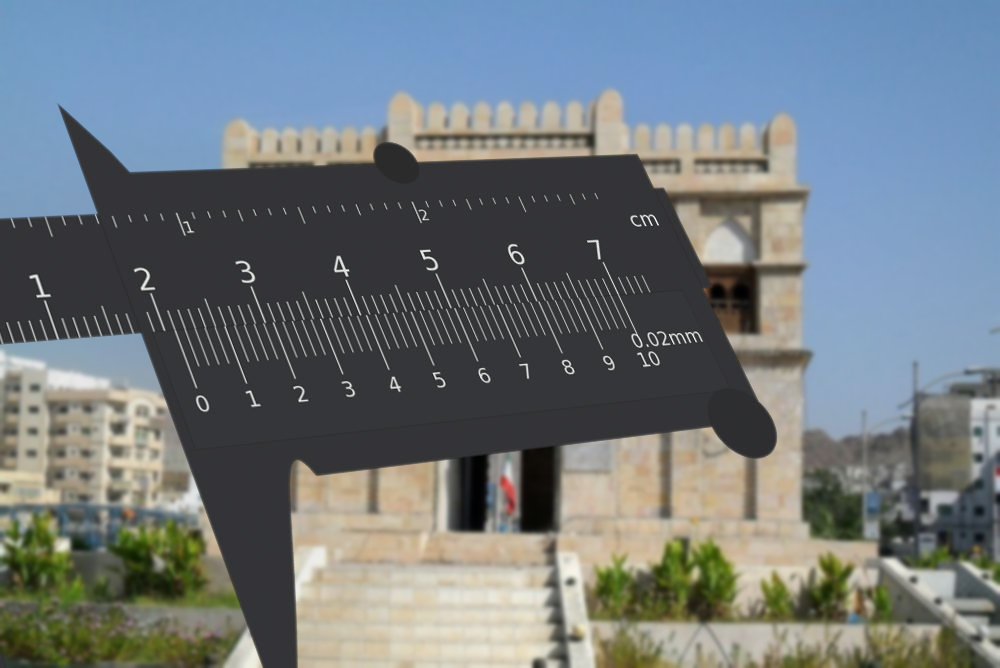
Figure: 21.0 mm
